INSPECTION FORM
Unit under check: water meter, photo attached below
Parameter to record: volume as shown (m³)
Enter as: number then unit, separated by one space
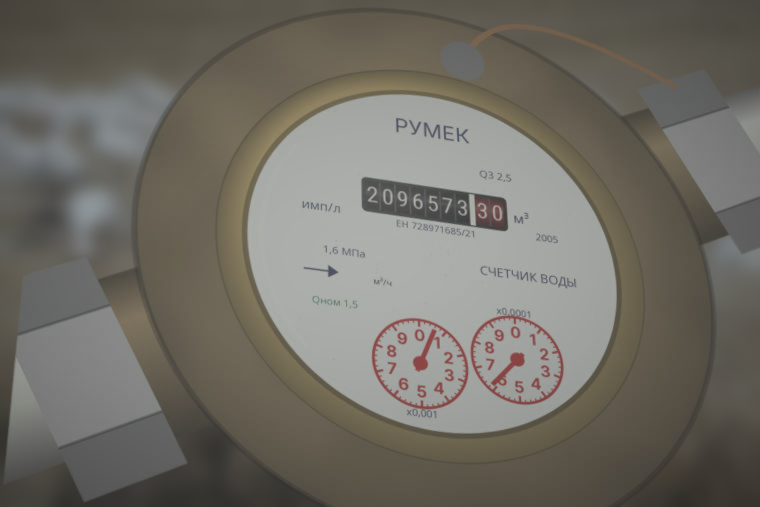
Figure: 2096573.3006 m³
